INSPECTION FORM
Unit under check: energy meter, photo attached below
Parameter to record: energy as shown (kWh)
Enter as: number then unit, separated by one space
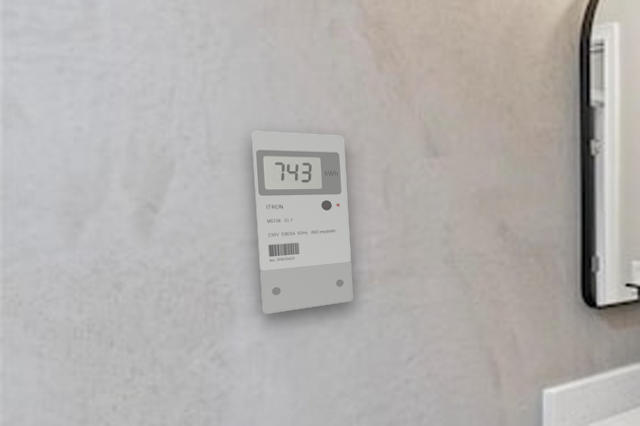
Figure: 743 kWh
